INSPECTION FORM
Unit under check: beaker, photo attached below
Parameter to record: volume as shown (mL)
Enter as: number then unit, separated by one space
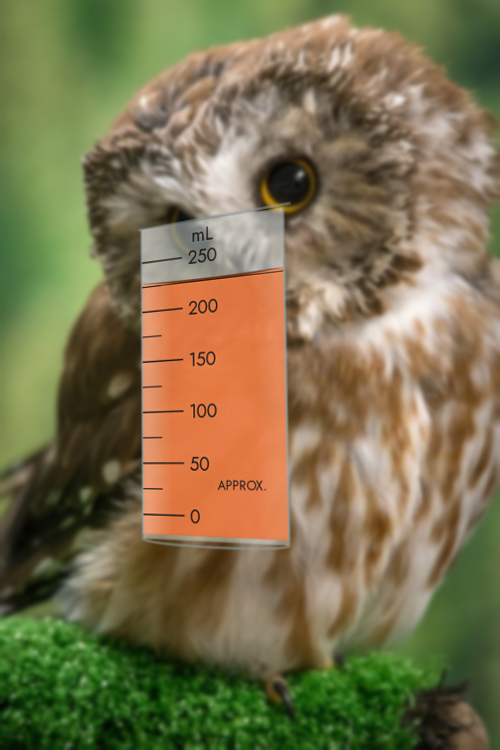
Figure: 225 mL
